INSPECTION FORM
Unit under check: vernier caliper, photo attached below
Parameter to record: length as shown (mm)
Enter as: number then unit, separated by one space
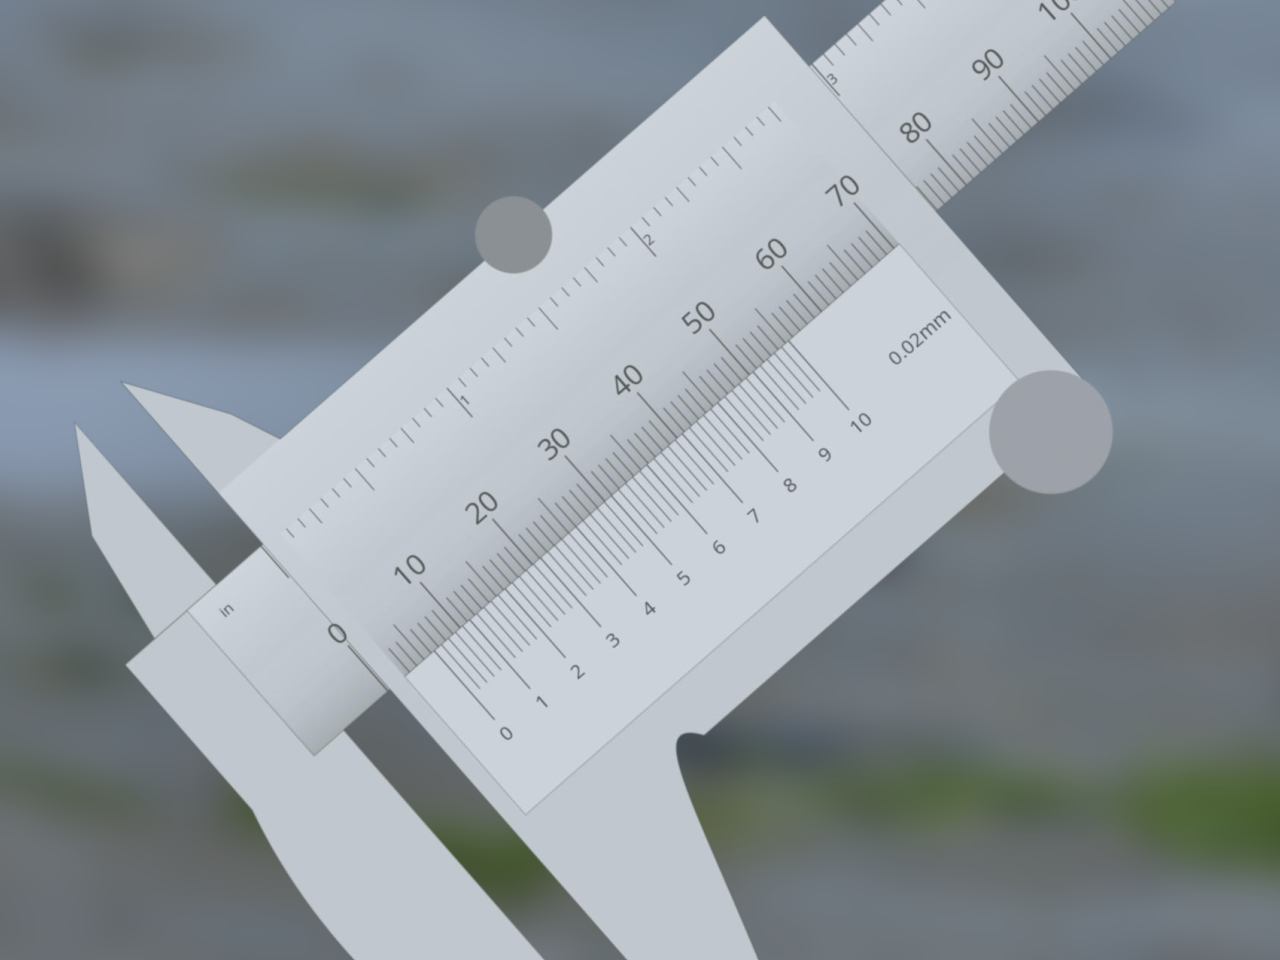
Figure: 6.4 mm
